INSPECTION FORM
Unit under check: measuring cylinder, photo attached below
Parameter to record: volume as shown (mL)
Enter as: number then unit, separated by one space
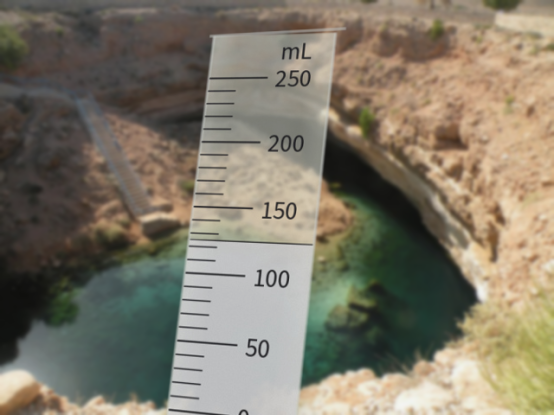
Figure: 125 mL
